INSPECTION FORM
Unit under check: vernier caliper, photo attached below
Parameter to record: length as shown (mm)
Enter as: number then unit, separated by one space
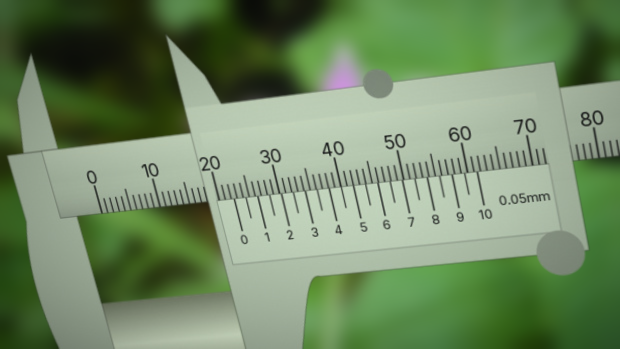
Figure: 22.5 mm
